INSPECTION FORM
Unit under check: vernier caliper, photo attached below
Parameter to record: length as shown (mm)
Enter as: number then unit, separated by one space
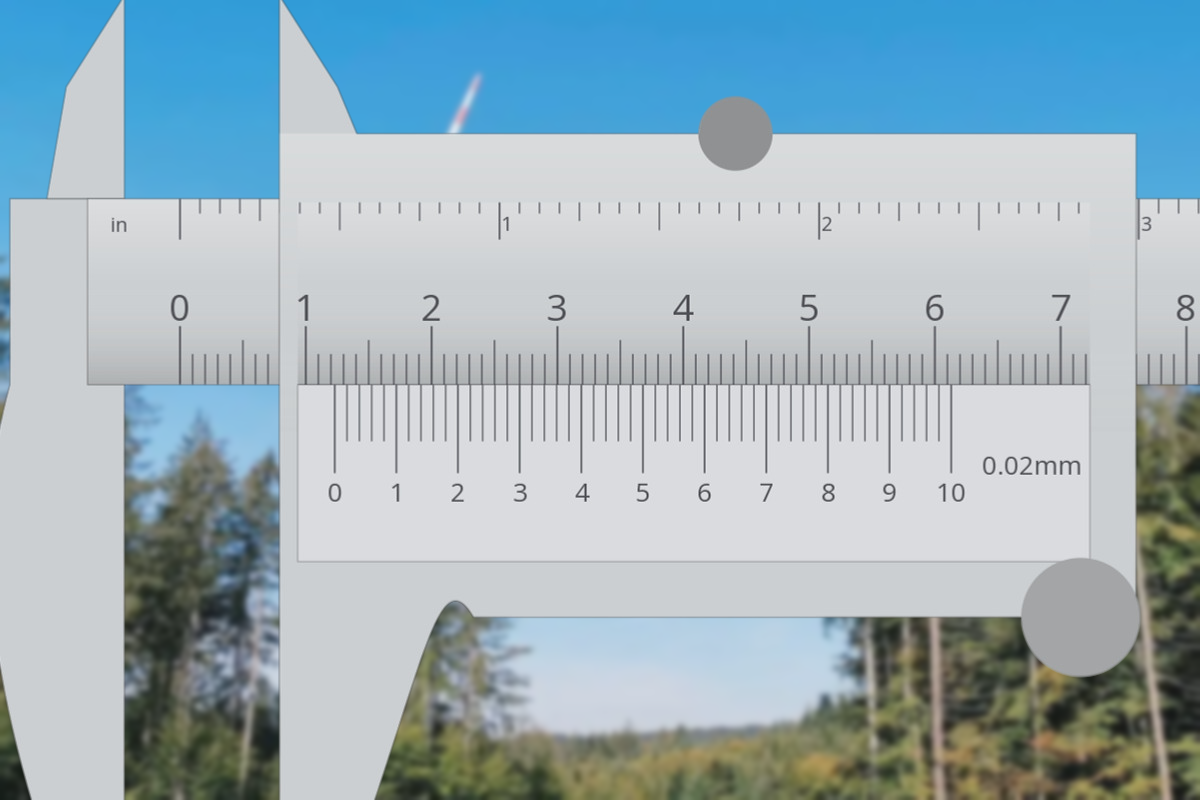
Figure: 12.3 mm
